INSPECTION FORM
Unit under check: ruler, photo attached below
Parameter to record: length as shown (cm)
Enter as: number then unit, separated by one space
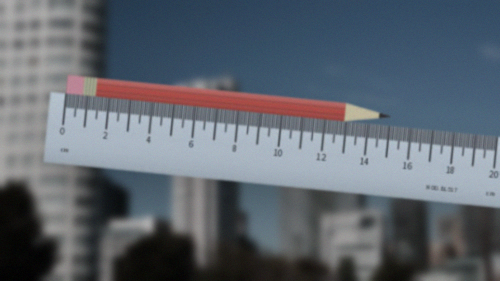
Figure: 15 cm
